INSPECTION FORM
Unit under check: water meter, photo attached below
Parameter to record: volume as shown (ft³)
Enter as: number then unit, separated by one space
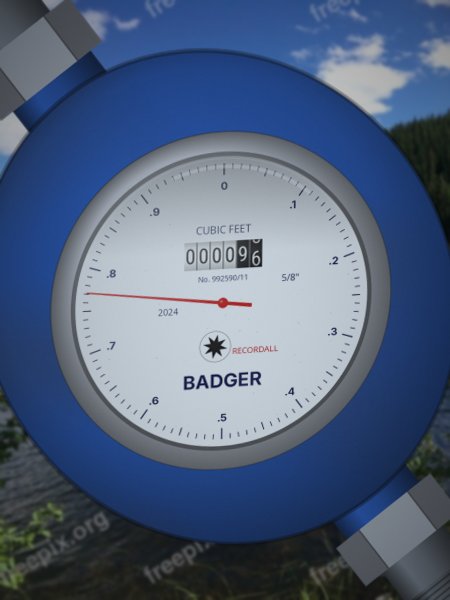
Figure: 95.77 ft³
